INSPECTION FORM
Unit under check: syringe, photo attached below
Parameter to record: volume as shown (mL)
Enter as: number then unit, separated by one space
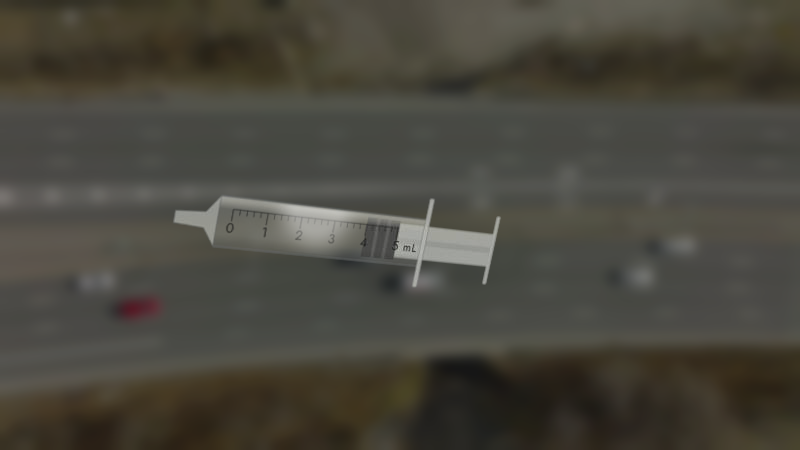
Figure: 4 mL
